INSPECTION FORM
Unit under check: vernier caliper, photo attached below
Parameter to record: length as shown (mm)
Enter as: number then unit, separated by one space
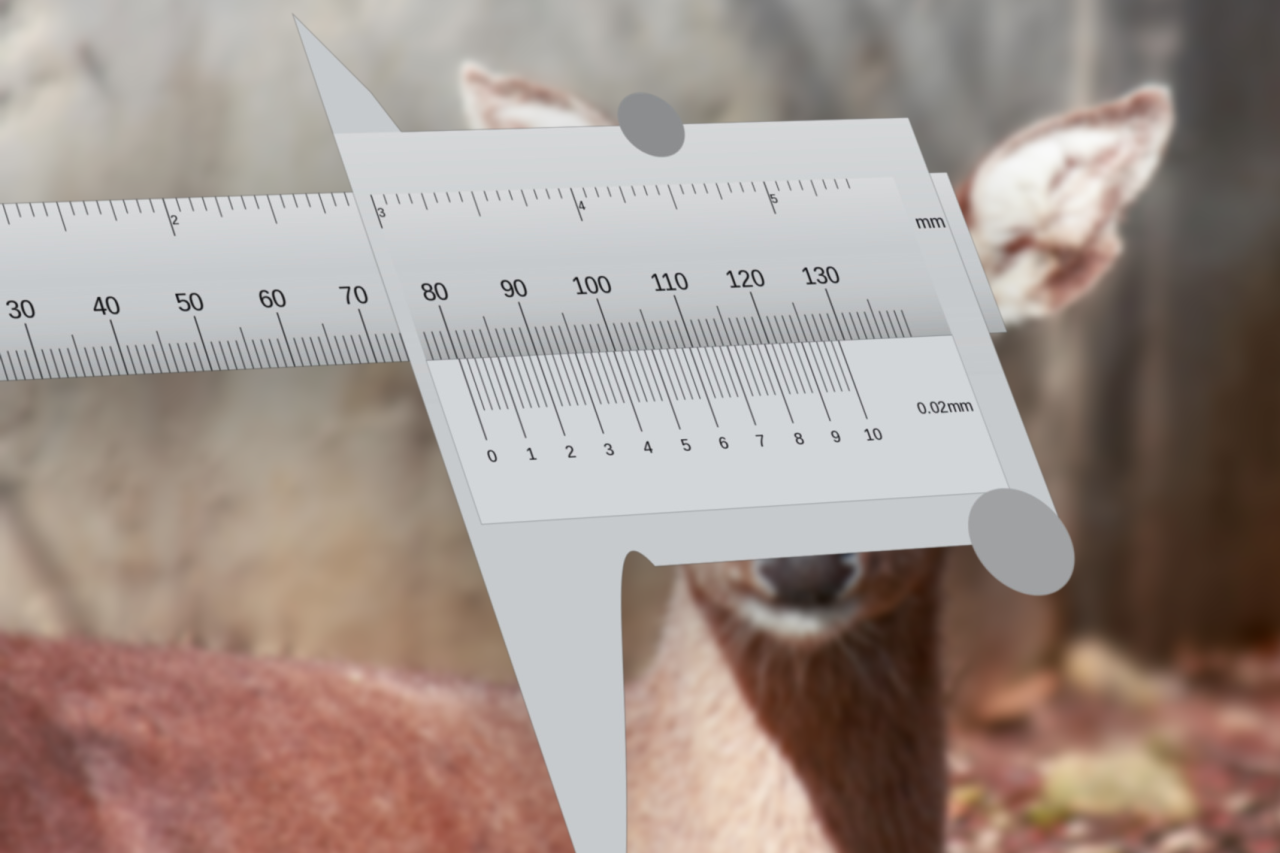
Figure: 80.2 mm
